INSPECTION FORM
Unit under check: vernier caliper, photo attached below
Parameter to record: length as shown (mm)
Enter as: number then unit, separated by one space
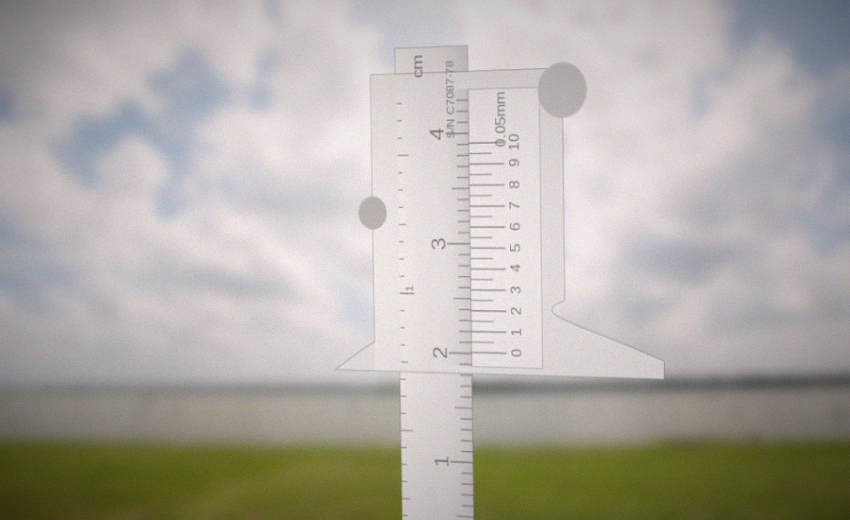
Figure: 20.1 mm
